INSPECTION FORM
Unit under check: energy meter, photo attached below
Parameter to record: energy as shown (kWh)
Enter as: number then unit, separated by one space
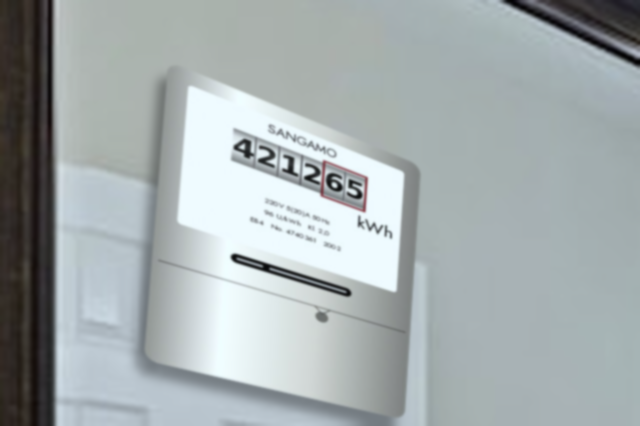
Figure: 4212.65 kWh
